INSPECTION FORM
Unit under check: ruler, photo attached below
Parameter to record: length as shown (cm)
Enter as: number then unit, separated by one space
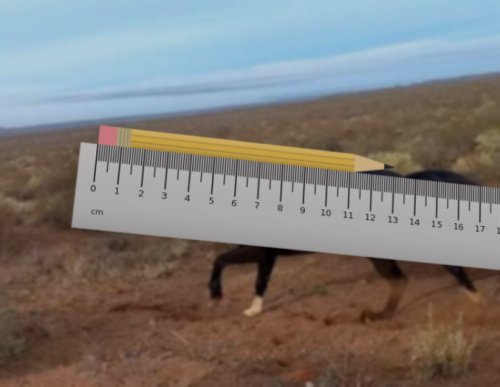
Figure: 13 cm
